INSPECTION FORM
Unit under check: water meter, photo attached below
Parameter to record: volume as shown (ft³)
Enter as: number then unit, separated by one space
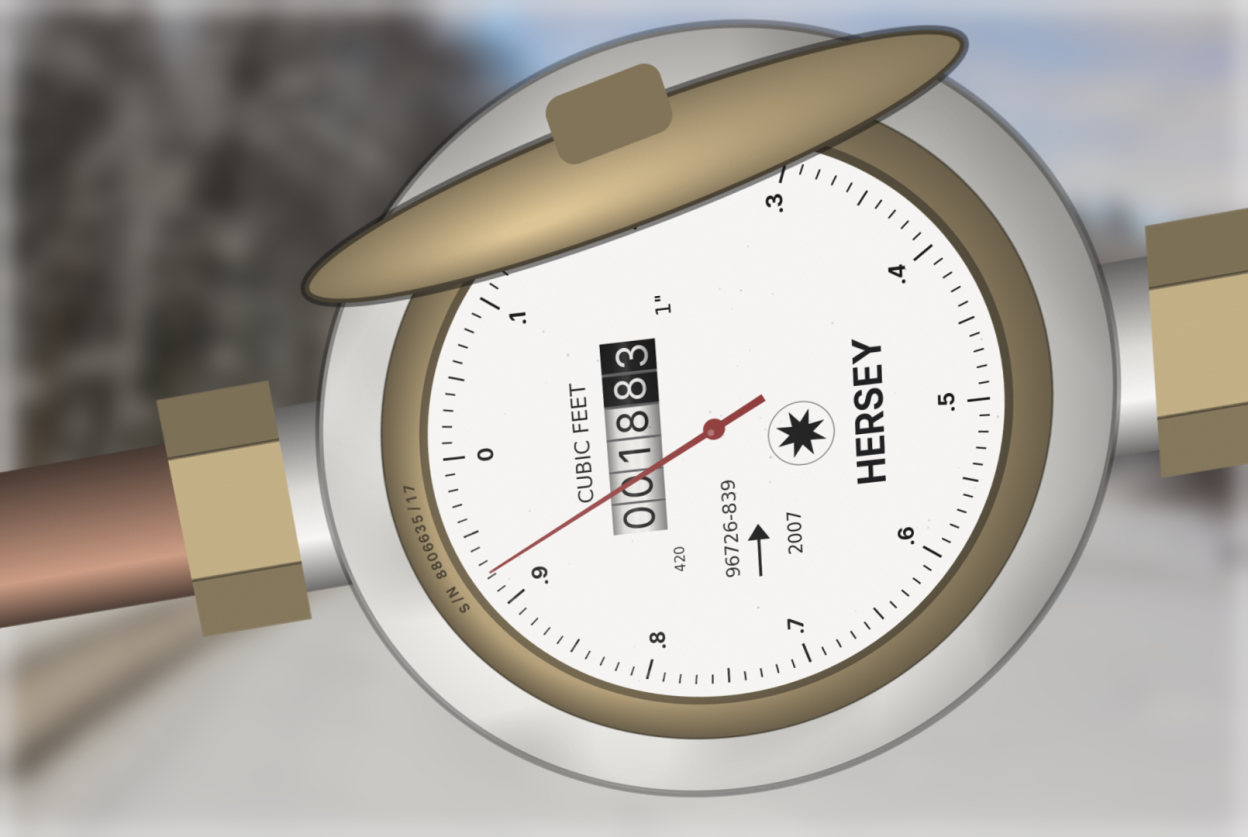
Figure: 1882.92 ft³
